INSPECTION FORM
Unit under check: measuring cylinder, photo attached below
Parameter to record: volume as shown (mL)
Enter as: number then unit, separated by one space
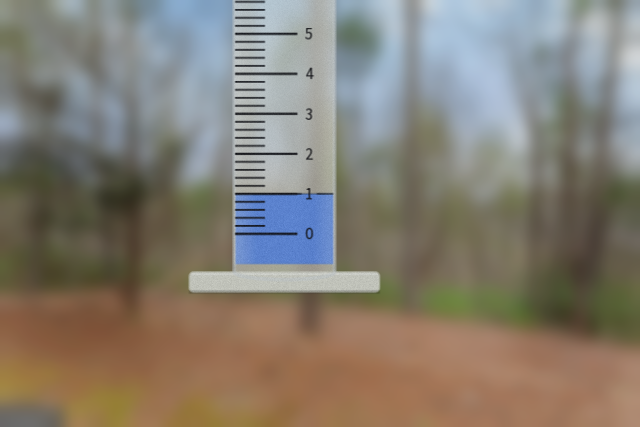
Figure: 1 mL
